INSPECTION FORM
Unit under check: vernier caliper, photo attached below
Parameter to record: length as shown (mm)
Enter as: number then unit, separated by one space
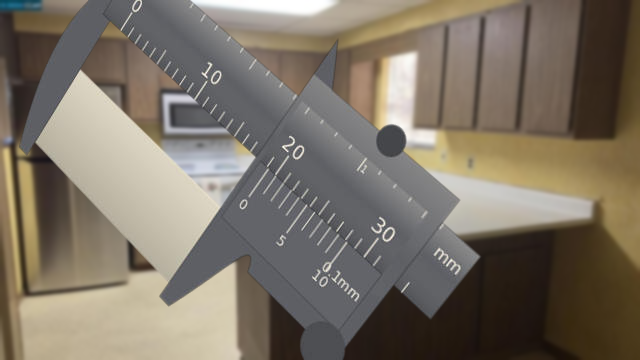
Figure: 19.2 mm
